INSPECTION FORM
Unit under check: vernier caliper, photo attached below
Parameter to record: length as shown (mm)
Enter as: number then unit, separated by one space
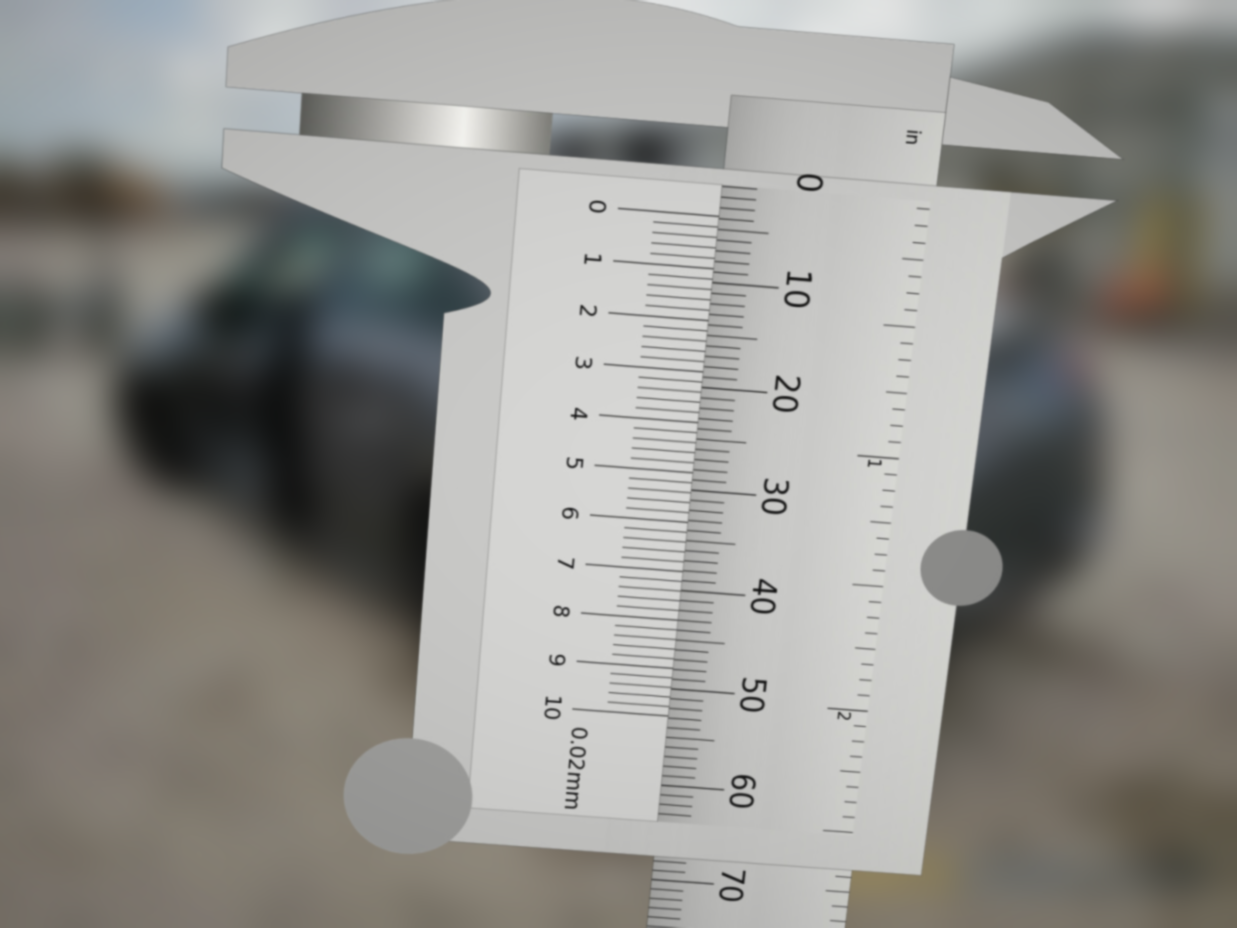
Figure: 3.8 mm
